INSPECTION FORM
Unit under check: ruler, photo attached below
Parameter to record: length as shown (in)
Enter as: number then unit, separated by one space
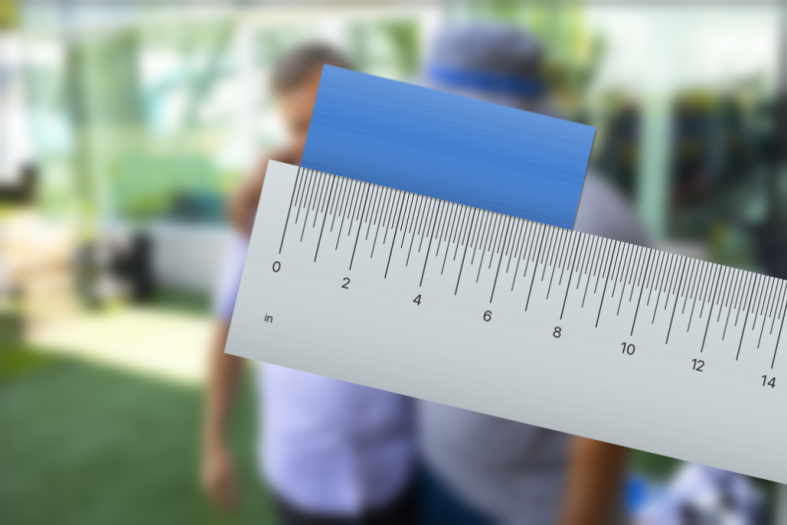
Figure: 7.75 in
